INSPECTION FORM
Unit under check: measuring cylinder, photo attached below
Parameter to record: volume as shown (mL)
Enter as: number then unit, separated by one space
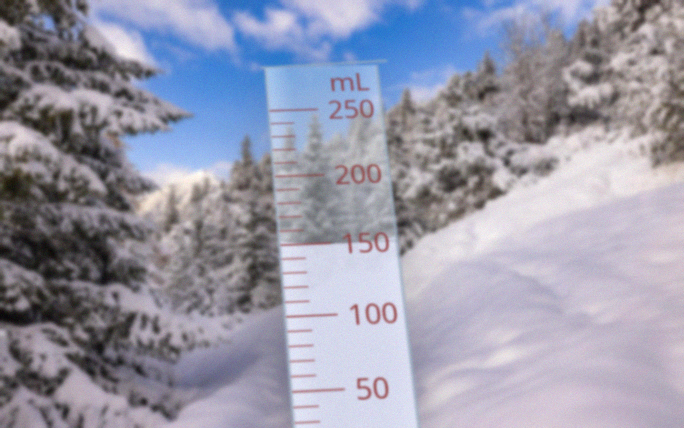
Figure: 150 mL
